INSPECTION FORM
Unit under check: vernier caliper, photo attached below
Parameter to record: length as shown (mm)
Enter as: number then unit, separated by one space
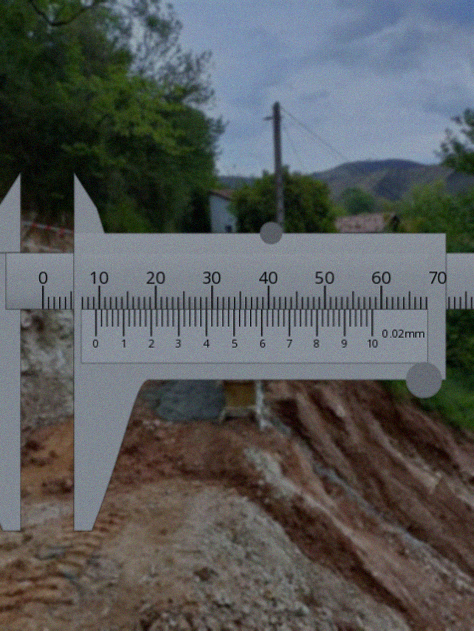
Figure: 9.4 mm
